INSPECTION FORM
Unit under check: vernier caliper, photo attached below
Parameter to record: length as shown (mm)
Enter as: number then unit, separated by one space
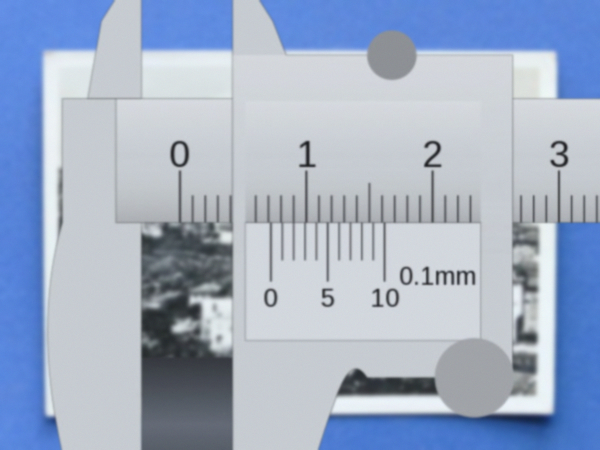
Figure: 7.2 mm
